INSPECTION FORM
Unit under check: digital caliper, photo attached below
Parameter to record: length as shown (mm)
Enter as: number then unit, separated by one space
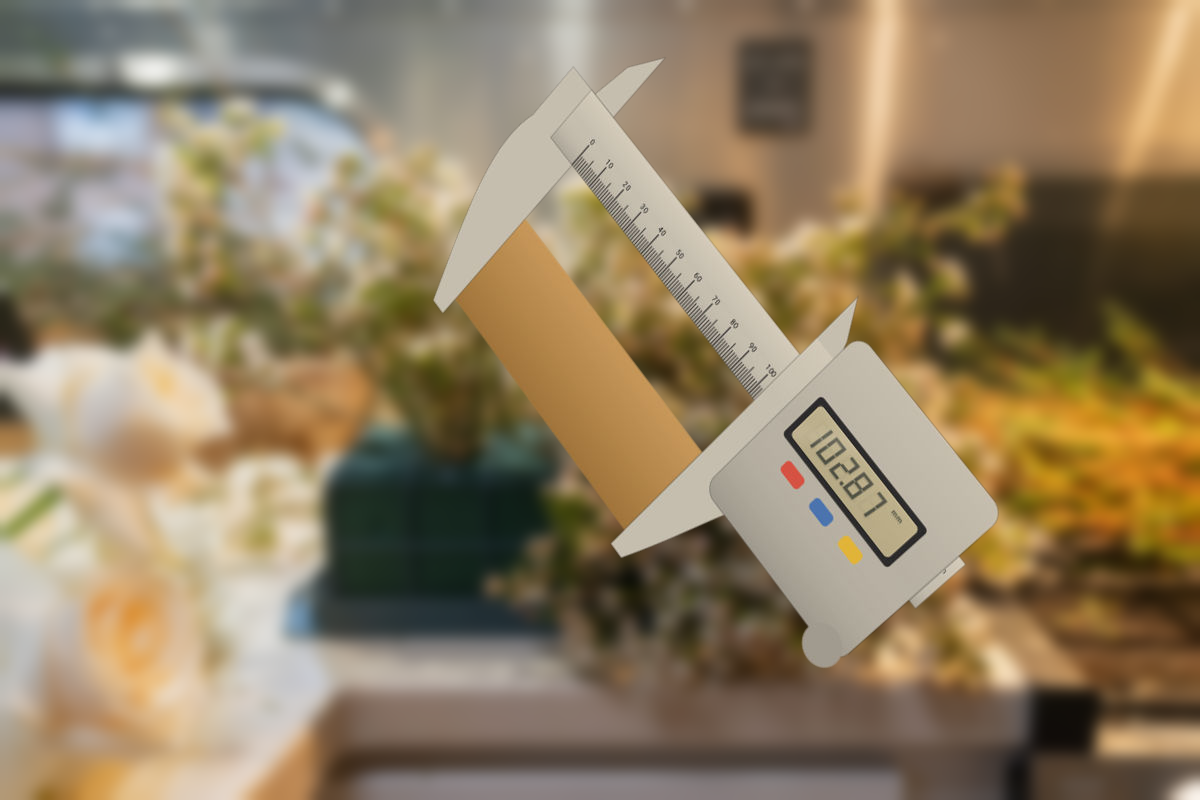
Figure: 102.87 mm
